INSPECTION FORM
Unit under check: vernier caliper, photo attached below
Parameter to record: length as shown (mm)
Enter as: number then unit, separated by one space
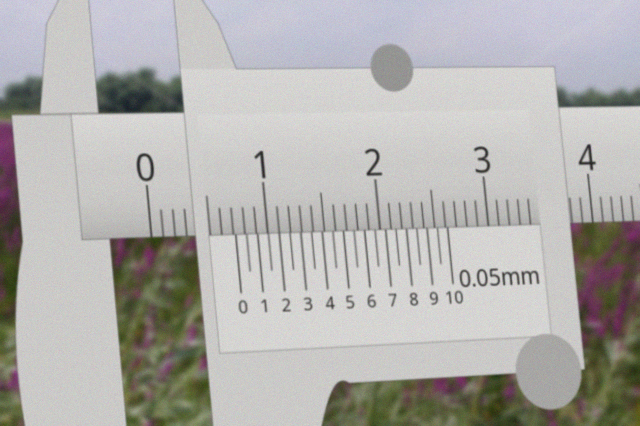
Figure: 7.2 mm
